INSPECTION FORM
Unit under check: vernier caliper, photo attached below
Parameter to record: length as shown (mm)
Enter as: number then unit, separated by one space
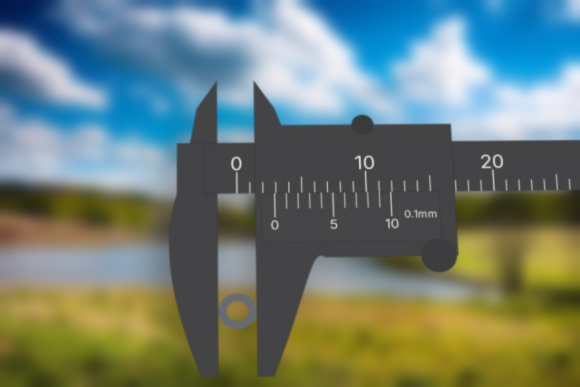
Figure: 2.9 mm
